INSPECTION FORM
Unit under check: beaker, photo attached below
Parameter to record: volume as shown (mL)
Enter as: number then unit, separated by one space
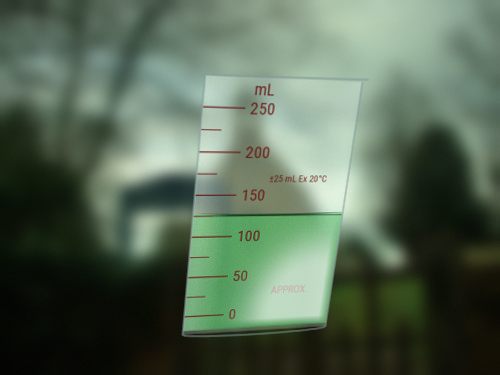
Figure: 125 mL
